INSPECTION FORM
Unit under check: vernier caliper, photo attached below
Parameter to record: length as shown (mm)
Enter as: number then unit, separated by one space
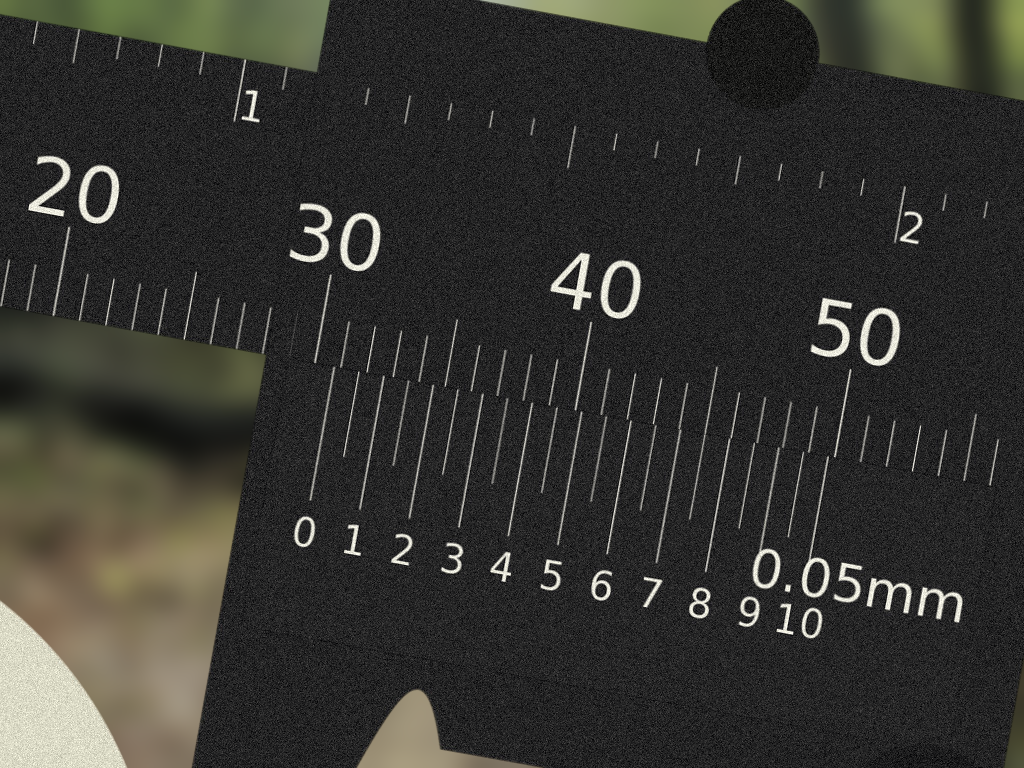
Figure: 30.75 mm
